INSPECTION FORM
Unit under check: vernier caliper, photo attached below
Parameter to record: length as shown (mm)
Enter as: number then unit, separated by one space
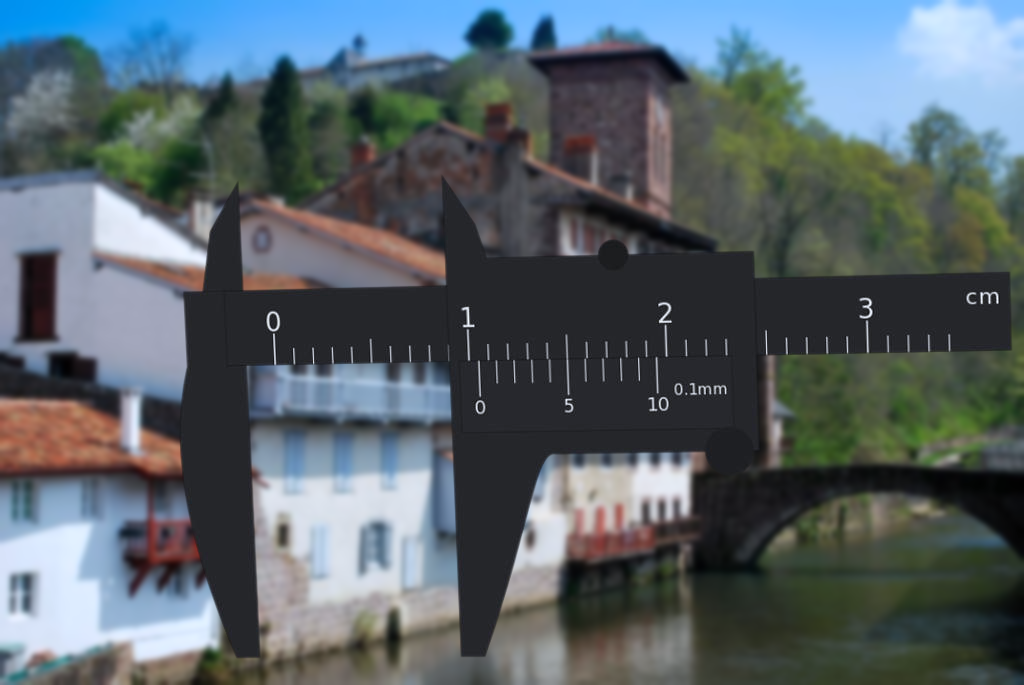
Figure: 10.5 mm
